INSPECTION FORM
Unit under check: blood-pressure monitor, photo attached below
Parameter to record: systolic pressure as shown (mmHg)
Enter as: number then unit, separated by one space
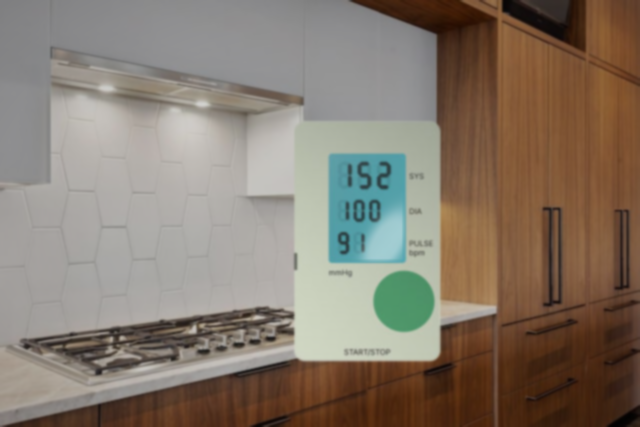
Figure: 152 mmHg
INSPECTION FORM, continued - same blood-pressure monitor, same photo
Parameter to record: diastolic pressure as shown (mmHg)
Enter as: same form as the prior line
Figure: 100 mmHg
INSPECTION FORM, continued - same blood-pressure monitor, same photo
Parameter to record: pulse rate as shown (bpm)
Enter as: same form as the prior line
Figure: 91 bpm
